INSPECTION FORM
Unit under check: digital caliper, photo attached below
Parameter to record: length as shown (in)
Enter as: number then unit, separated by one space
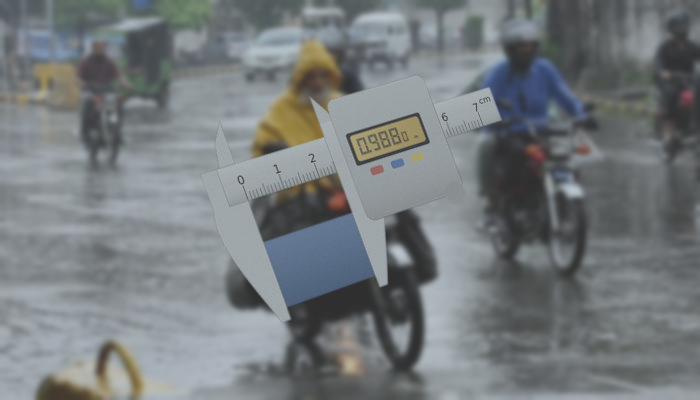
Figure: 0.9880 in
